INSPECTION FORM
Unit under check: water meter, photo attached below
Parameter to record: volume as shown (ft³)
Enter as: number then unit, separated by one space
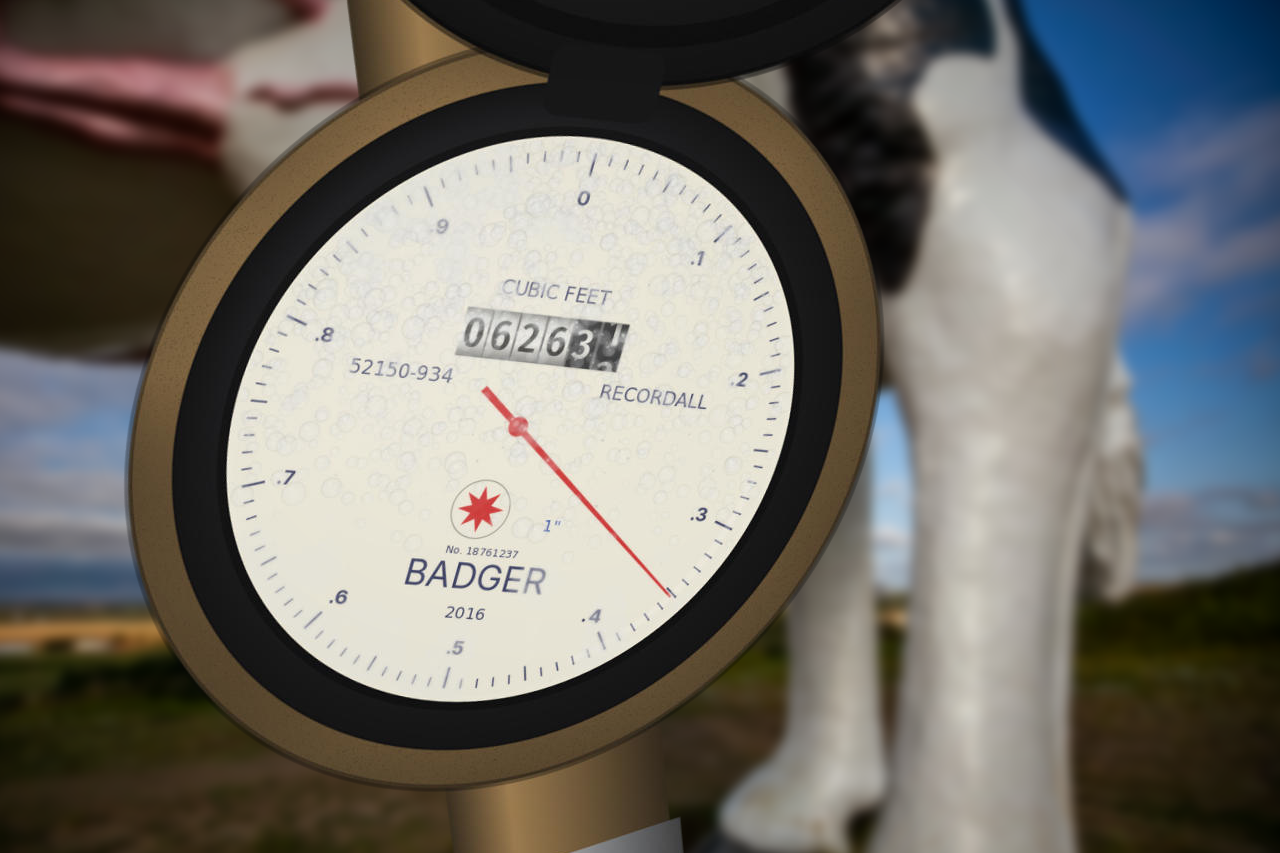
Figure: 62631.35 ft³
